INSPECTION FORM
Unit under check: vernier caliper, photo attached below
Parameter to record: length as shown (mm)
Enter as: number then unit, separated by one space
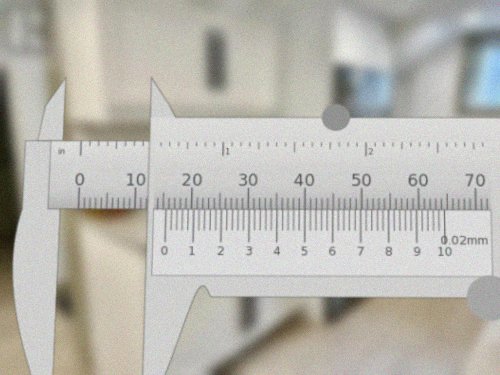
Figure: 15.5 mm
